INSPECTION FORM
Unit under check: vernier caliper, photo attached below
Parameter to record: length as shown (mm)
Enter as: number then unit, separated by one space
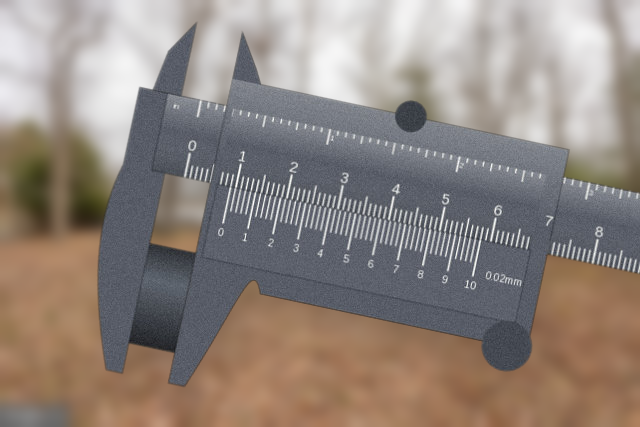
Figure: 9.0 mm
